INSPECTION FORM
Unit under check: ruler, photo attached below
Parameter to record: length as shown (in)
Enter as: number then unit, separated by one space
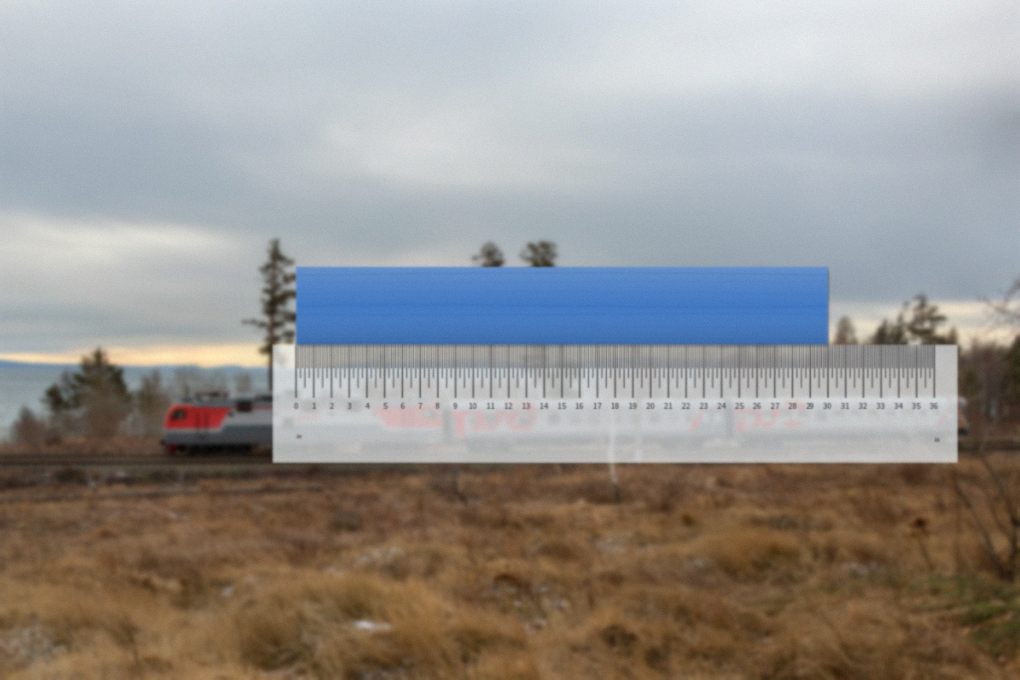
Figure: 30 in
